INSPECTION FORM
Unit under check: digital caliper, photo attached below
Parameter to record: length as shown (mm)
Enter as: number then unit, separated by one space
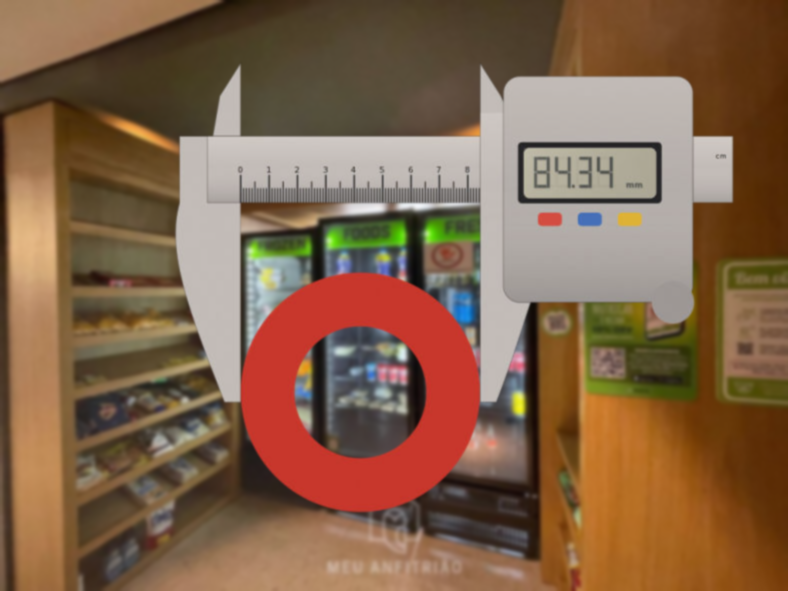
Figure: 84.34 mm
